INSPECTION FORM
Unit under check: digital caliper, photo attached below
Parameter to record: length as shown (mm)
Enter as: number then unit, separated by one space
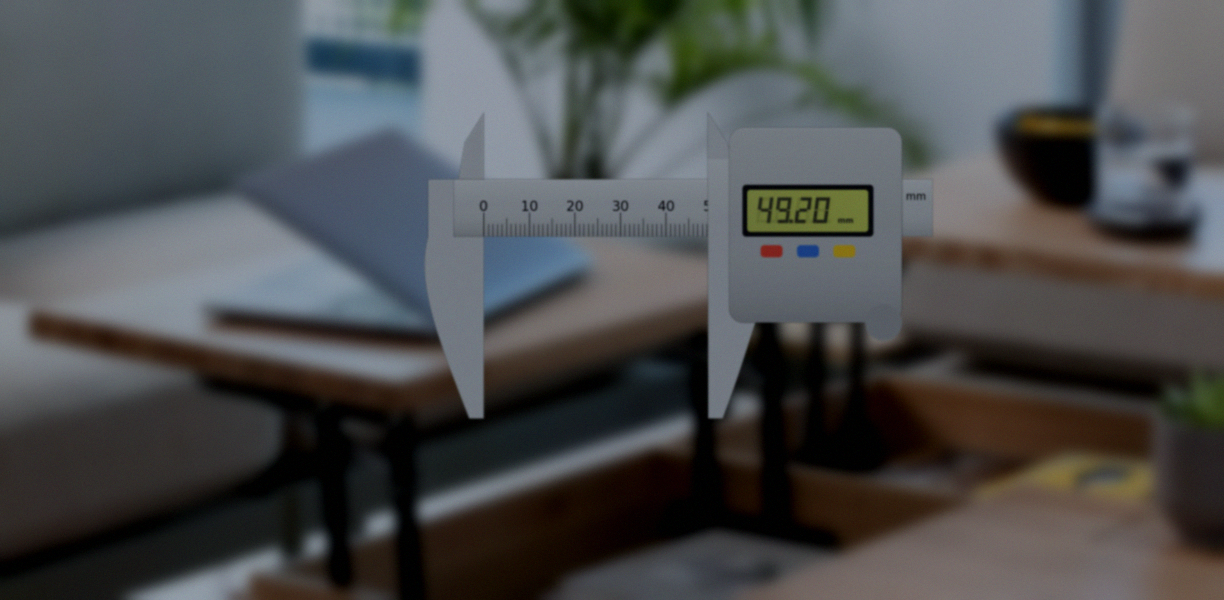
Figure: 49.20 mm
